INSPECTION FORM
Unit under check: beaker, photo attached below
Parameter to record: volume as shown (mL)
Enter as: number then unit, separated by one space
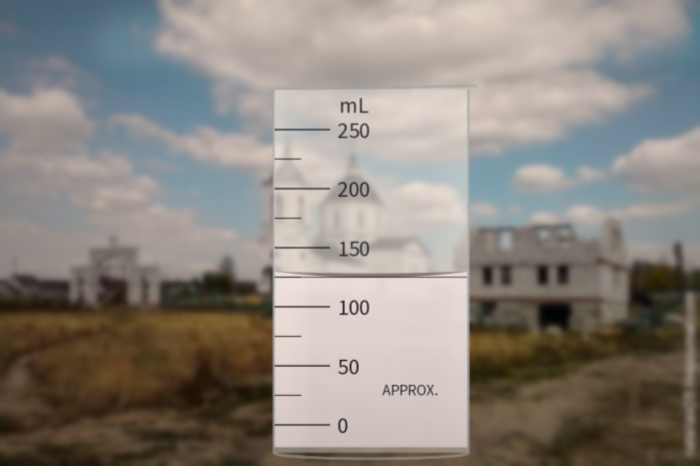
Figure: 125 mL
